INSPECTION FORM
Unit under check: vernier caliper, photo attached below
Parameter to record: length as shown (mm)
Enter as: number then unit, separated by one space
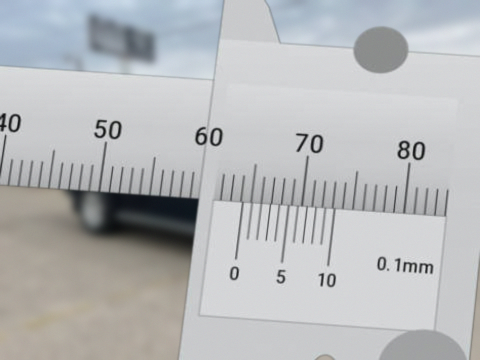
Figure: 64.2 mm
